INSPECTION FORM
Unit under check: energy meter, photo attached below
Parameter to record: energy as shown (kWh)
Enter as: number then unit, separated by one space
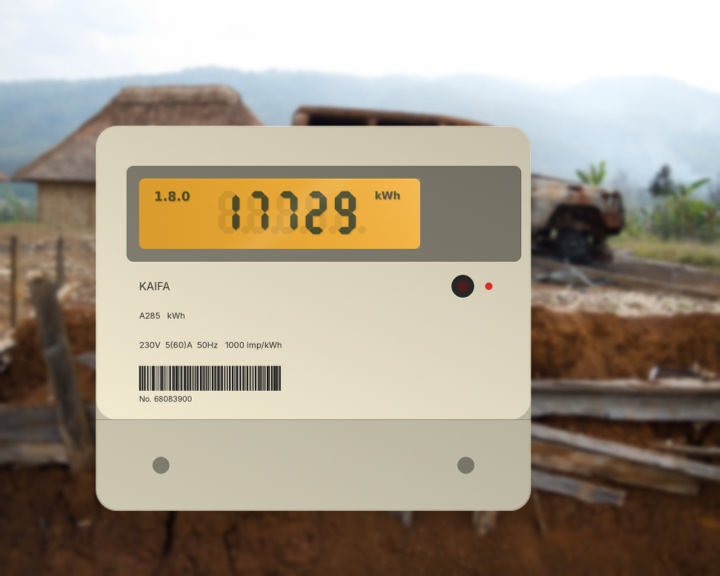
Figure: 17729 kWh
